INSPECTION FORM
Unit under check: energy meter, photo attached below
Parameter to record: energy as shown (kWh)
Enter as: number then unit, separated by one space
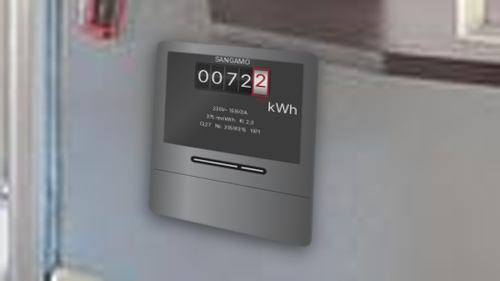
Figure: 72.2 kWh
